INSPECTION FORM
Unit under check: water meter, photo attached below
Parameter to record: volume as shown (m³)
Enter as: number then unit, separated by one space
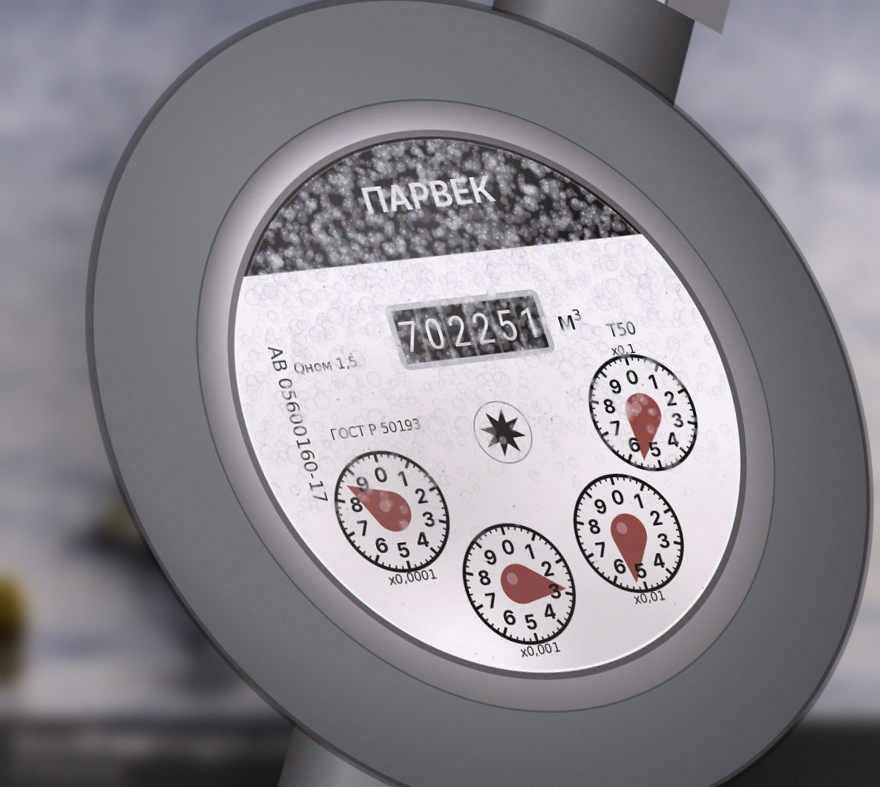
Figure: 702251.5528 m³
